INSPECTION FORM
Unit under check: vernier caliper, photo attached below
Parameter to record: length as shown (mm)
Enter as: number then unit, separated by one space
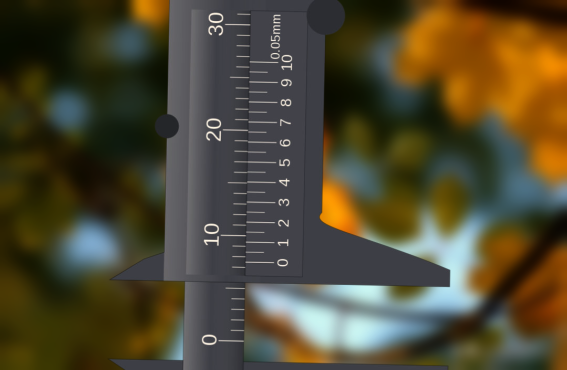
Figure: 7.5 mm
